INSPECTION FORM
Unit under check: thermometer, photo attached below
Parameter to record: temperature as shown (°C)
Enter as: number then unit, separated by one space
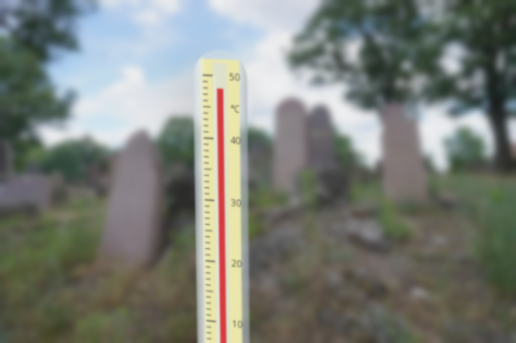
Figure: 48 °C
